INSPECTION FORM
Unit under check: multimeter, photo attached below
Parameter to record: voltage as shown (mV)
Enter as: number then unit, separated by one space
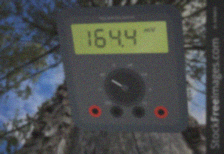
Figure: 164.4 mV
